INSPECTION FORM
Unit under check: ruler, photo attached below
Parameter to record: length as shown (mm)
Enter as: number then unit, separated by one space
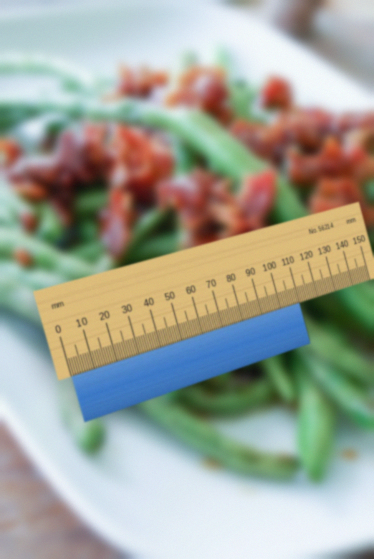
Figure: 110 mm
